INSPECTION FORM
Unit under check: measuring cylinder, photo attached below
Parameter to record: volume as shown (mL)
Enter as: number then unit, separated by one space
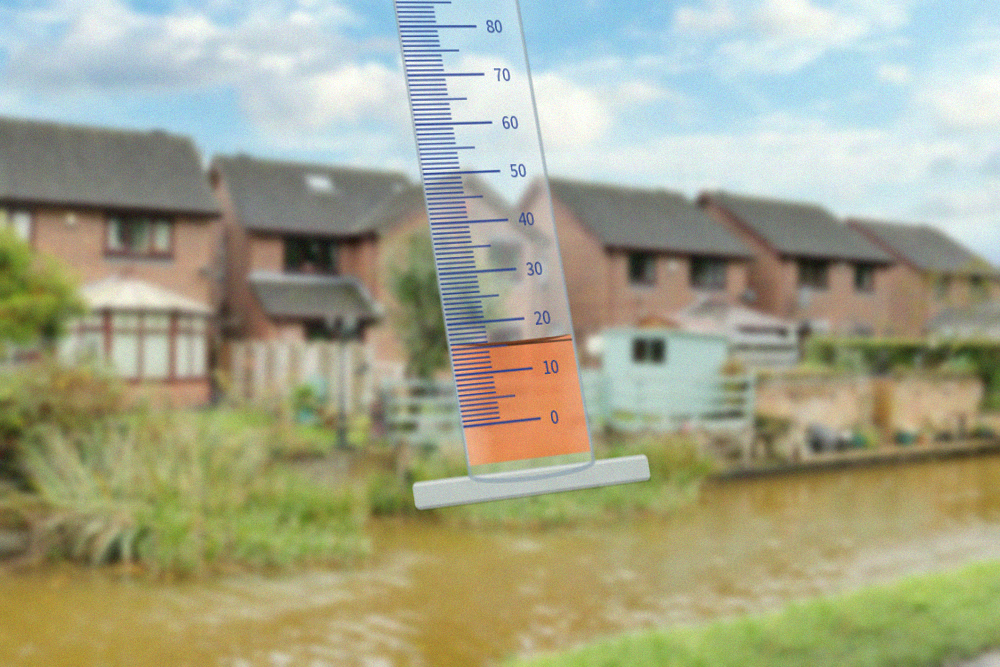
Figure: 15 mL
